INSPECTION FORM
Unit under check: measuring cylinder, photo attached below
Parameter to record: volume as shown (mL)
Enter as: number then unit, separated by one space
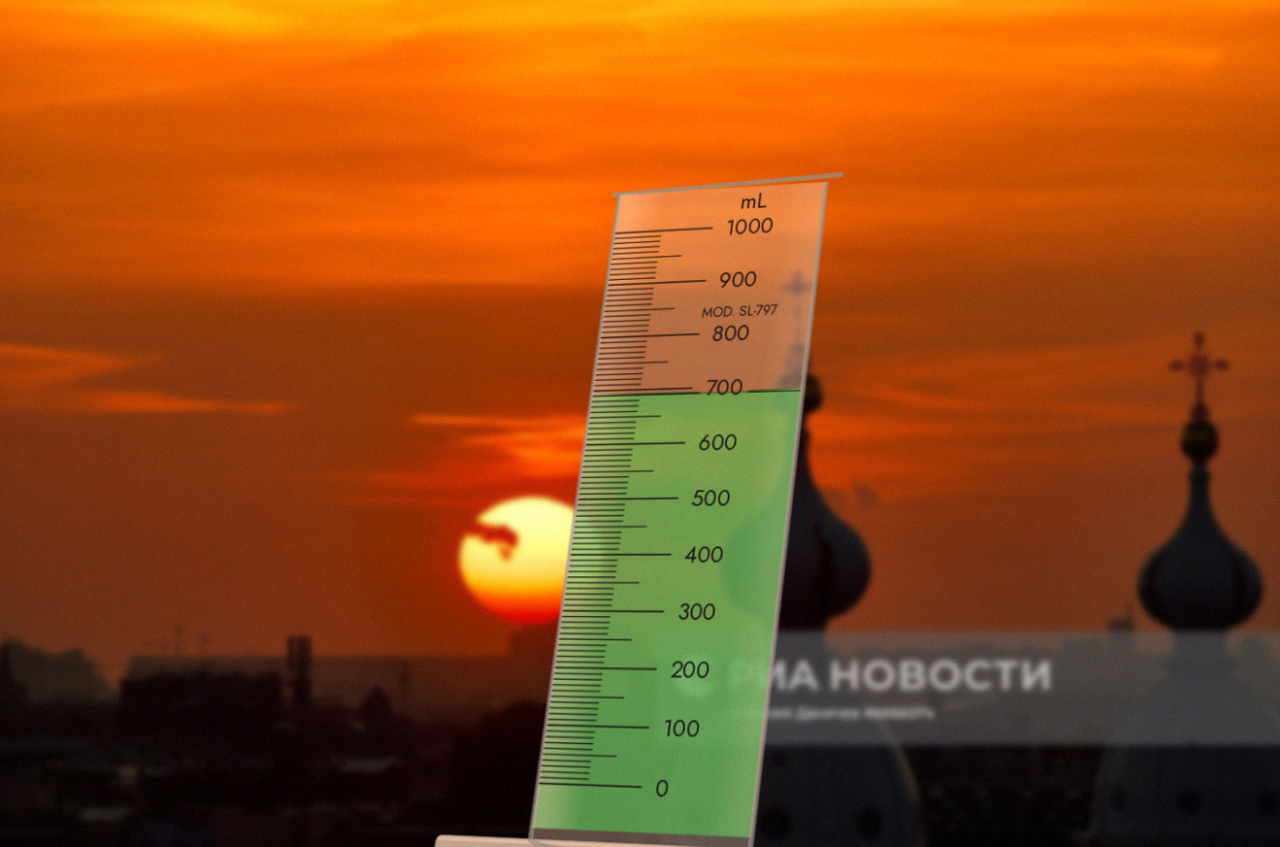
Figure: 690 mL
